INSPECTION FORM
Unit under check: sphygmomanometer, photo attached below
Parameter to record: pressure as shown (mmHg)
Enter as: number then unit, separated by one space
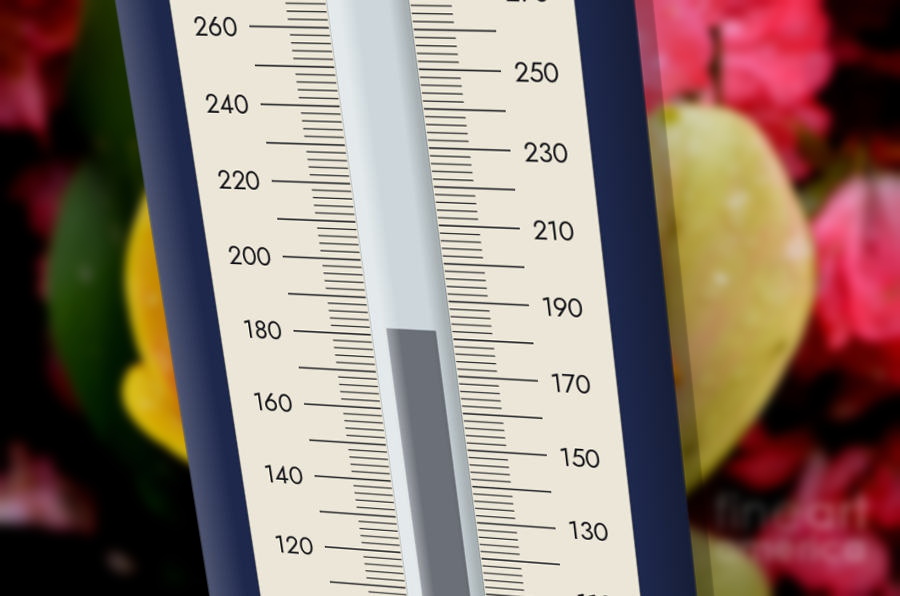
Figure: 182 mmHg
